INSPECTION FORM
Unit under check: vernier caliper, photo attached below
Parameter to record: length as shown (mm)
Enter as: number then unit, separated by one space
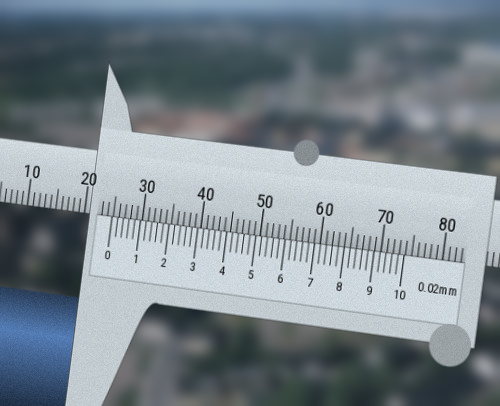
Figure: 24.8 mm
